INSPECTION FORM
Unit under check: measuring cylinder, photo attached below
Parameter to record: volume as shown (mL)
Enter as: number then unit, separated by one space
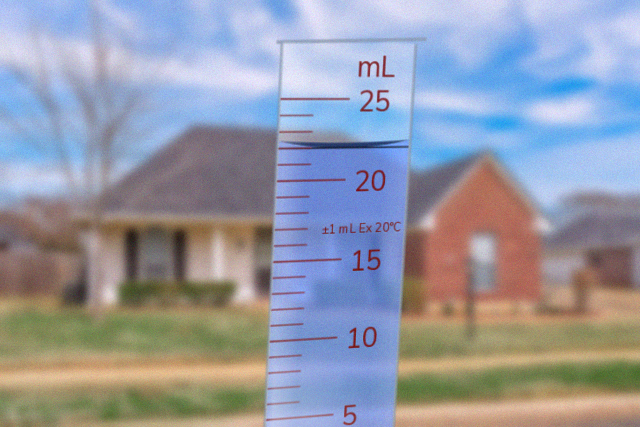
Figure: 22 mL
